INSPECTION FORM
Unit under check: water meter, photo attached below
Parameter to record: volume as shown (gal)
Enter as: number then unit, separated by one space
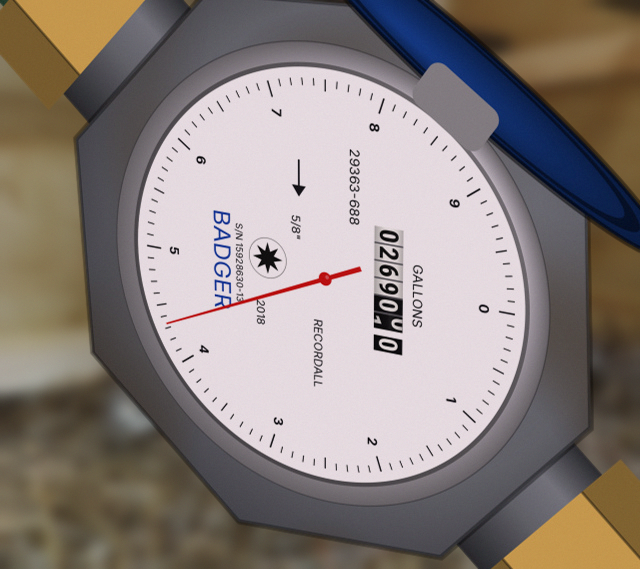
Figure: 269004.3 gal
